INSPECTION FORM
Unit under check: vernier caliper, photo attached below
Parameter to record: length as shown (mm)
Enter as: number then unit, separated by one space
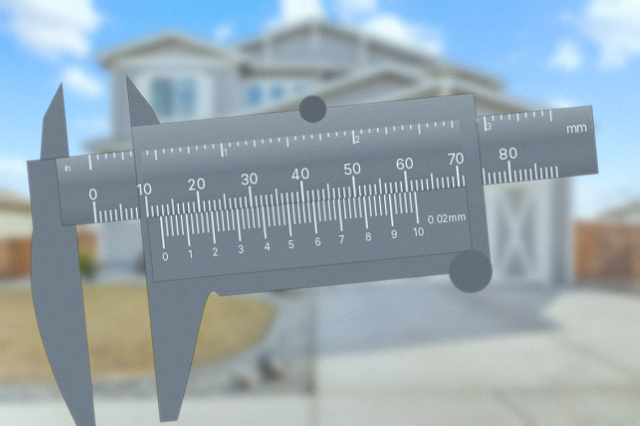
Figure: 12.5 mm
